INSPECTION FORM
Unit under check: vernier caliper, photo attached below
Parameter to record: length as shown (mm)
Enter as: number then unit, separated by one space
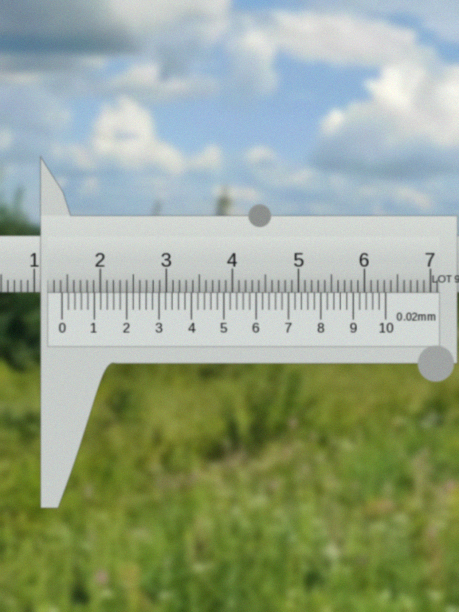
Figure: 14.2 mm
